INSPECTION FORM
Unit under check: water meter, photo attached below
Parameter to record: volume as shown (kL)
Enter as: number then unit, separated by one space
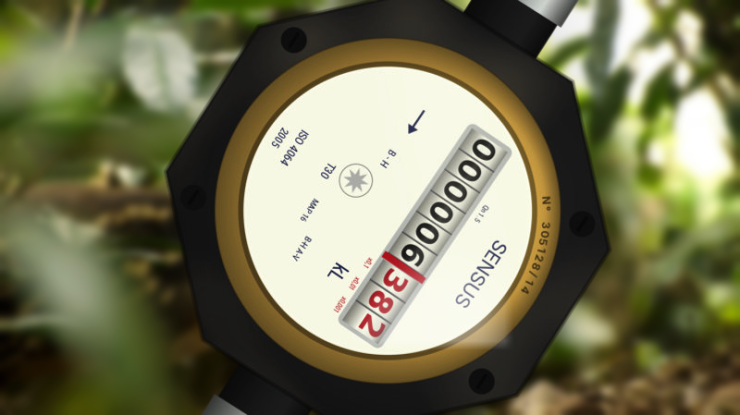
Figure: 6.382 kL
